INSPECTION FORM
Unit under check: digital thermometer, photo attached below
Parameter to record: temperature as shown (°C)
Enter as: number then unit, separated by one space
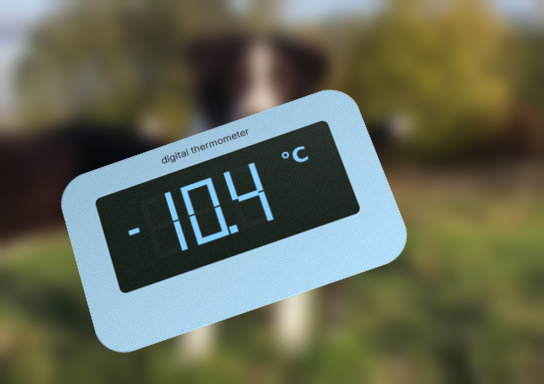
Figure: -10.4 °C
